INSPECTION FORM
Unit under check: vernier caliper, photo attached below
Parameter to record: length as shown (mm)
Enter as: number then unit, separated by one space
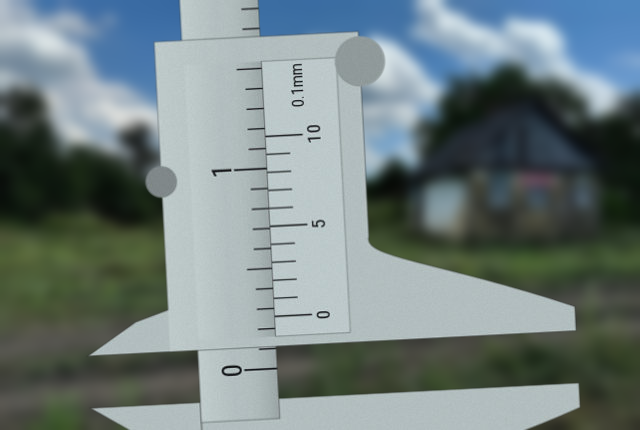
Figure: 2.6 mm
